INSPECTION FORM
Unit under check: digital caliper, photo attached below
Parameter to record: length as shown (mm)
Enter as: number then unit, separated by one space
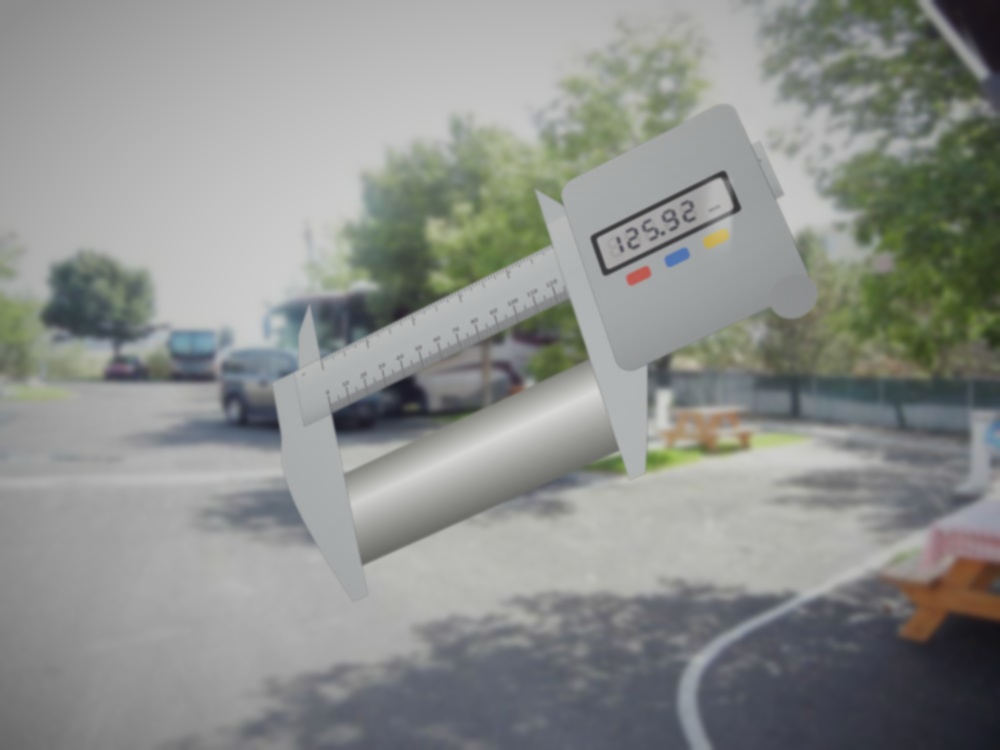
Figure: 125.92 mm
